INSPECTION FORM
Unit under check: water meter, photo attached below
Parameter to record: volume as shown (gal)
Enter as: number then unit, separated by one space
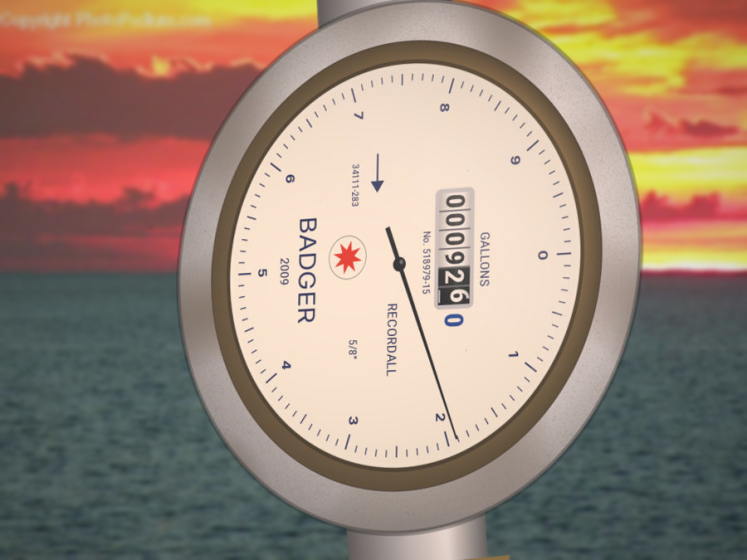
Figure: 9261.9 gal
